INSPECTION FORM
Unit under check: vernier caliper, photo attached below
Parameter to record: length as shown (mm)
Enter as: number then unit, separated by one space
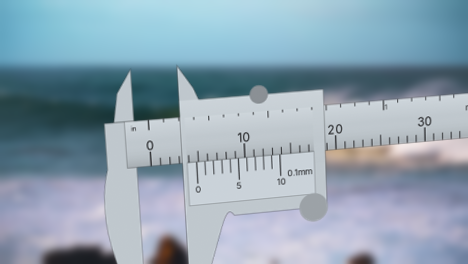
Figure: 4.8 mm
